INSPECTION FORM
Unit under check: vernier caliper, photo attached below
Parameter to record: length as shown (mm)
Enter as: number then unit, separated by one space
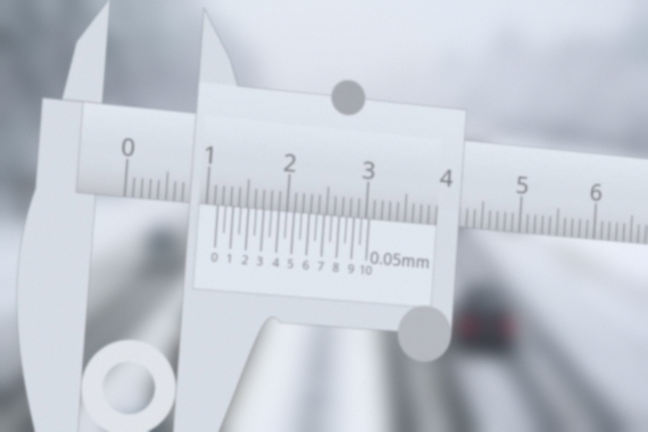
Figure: 11.4 mm
